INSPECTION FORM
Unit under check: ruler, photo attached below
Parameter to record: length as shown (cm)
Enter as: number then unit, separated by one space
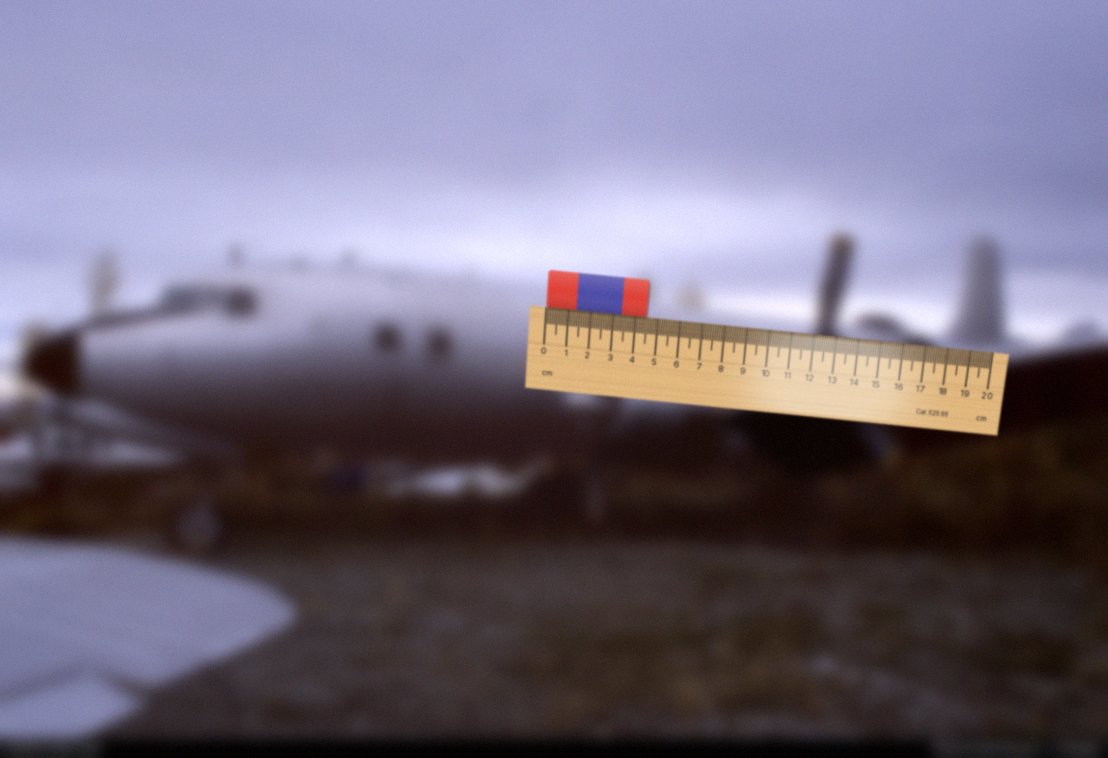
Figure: 4.5 cm
